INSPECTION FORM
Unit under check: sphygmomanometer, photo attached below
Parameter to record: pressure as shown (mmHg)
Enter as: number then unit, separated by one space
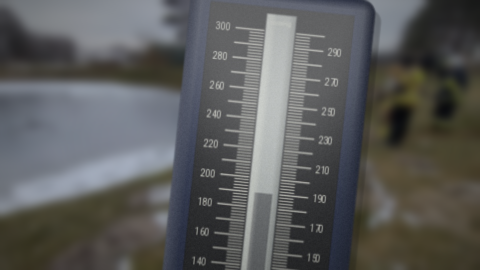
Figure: 190 mmHg
